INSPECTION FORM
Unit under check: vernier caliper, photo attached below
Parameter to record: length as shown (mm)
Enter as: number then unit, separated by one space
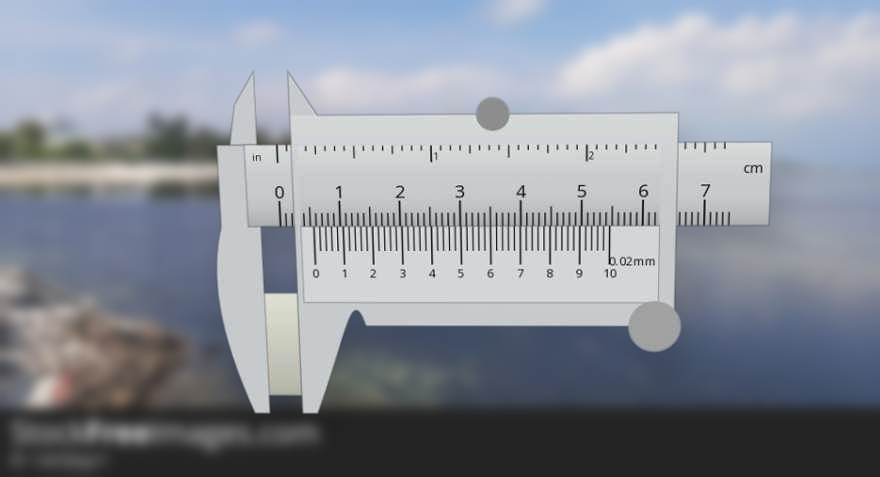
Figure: 5.6 mm
